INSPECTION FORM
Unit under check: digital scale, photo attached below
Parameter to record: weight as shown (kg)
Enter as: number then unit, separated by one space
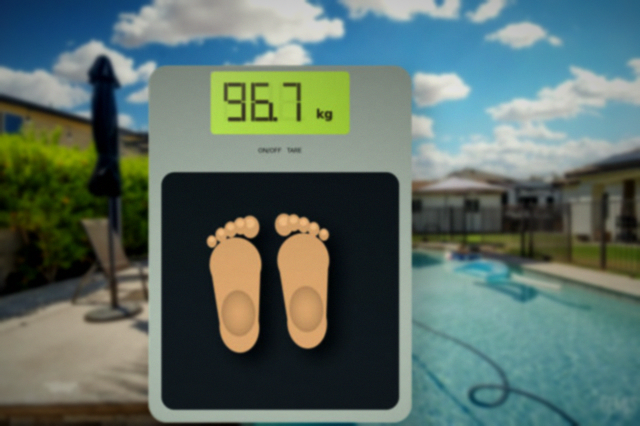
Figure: 96.7 kg
